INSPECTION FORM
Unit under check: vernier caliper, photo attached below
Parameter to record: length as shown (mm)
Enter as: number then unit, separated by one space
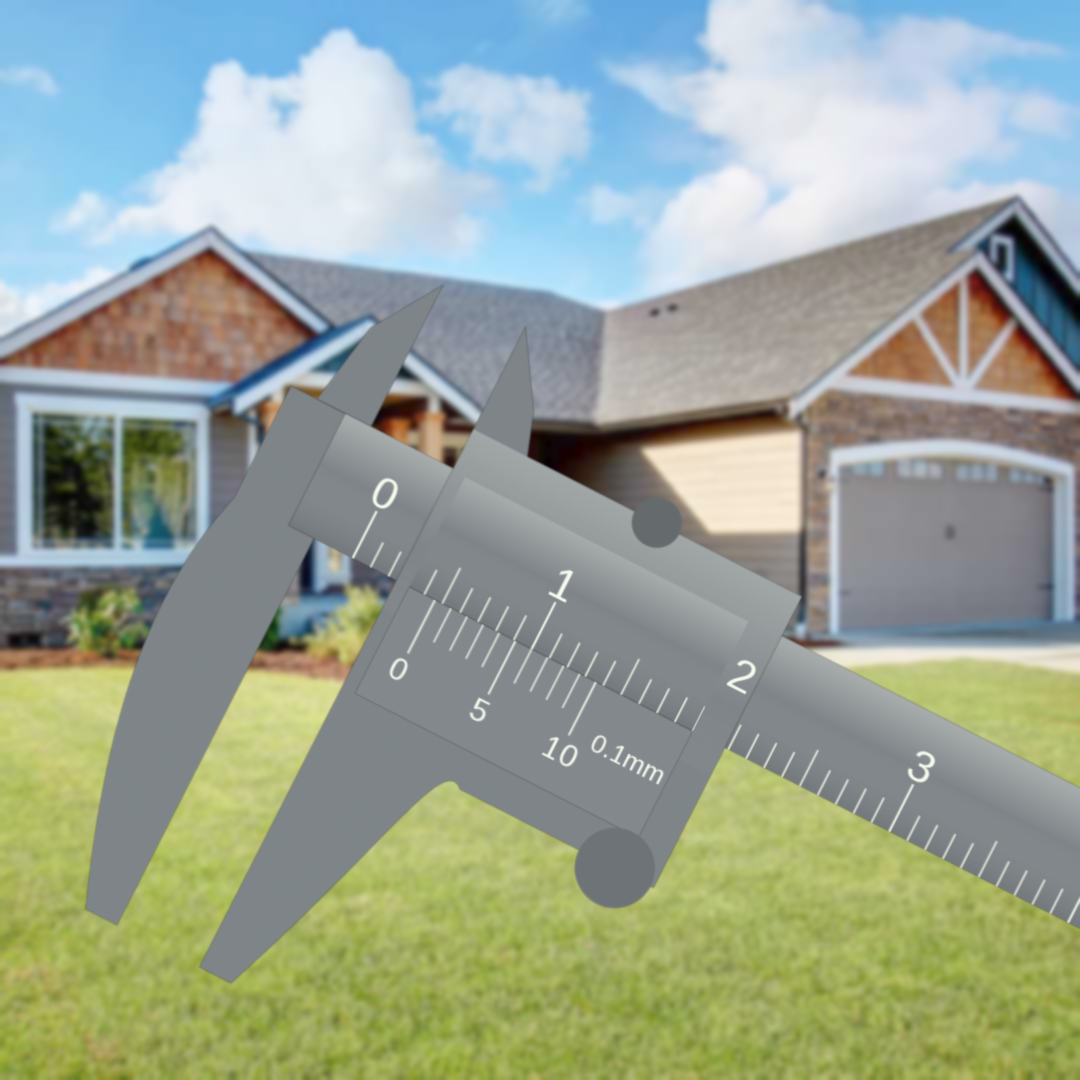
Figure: 4.6 mm
